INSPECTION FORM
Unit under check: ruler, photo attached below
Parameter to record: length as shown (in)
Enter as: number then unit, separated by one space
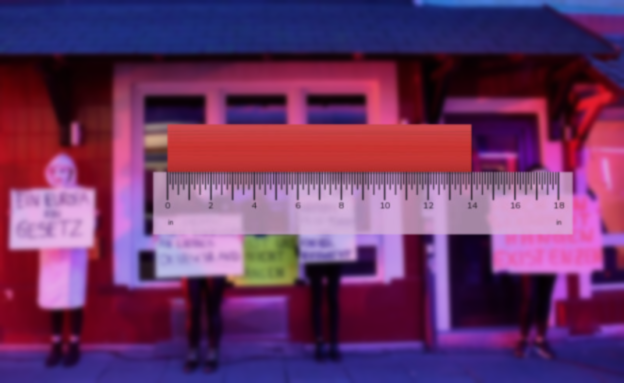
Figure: 14 in
